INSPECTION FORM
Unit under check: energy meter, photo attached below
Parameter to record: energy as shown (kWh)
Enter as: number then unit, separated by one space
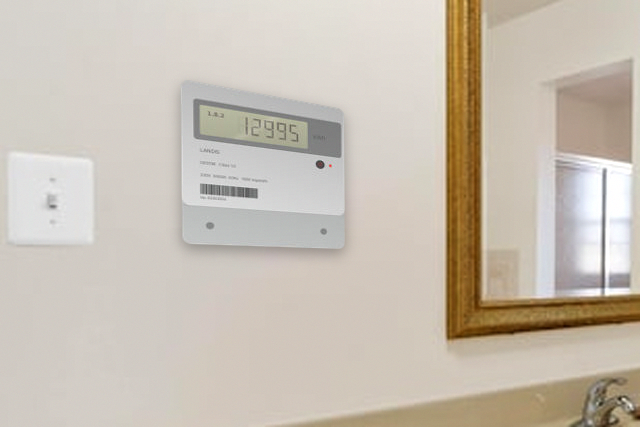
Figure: 12995 kWh
